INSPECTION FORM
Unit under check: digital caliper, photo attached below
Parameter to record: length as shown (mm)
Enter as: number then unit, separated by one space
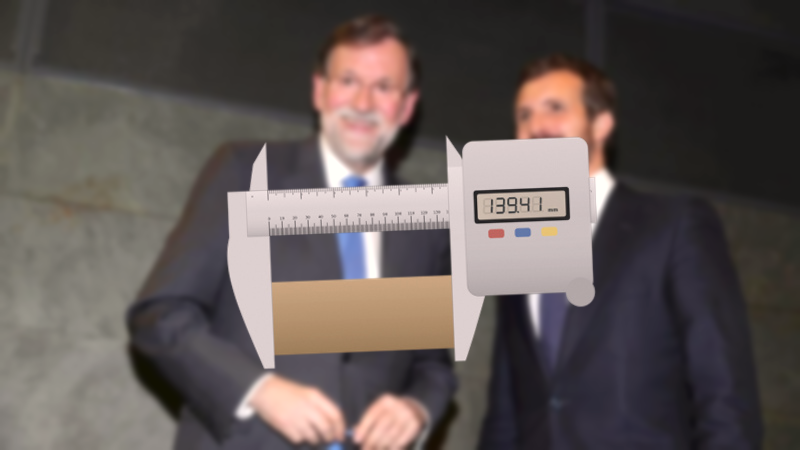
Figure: 139.41 mm
